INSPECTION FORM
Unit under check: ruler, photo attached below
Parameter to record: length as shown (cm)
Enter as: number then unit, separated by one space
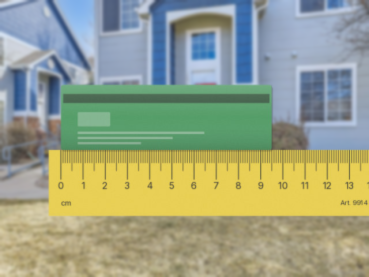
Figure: 9.5 cm
